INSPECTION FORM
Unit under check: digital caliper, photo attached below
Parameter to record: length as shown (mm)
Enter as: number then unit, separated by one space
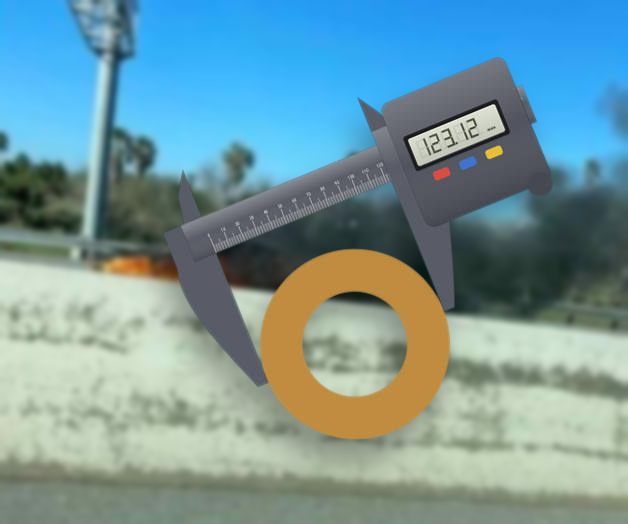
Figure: 123.12 mm
